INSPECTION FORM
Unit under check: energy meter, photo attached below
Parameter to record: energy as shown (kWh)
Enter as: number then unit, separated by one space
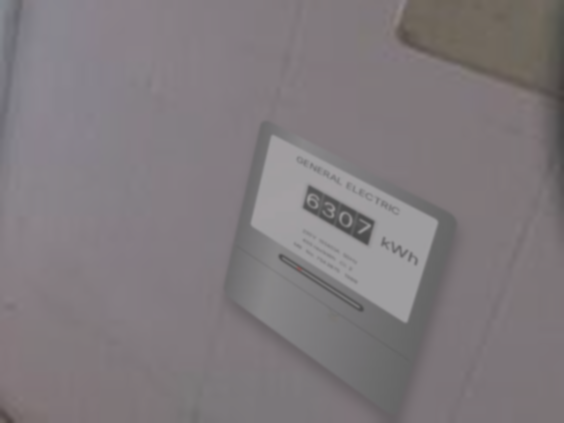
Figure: 6307 kWh
